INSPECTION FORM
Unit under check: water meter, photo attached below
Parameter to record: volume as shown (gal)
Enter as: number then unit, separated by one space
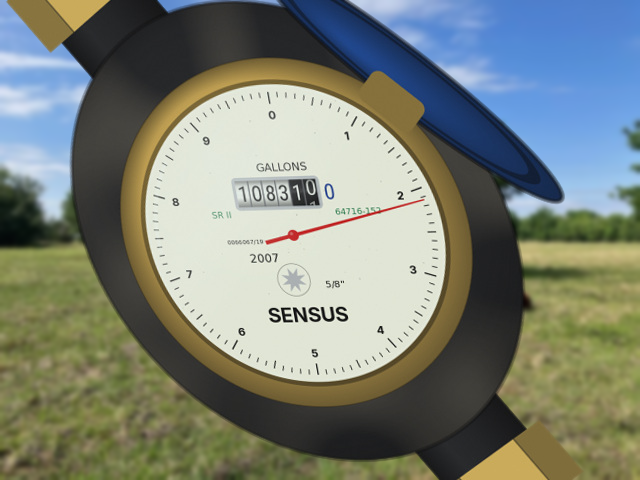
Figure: 1083102.1 gal
